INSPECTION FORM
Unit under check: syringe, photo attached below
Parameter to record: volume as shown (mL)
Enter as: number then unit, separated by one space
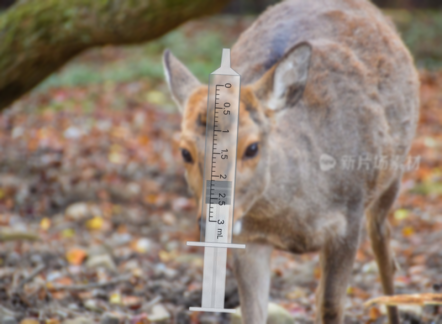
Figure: 2.1 mL
